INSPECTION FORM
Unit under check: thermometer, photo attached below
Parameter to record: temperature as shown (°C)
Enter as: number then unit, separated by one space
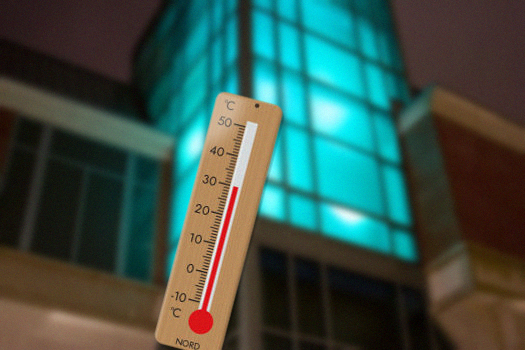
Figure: 30 °C
